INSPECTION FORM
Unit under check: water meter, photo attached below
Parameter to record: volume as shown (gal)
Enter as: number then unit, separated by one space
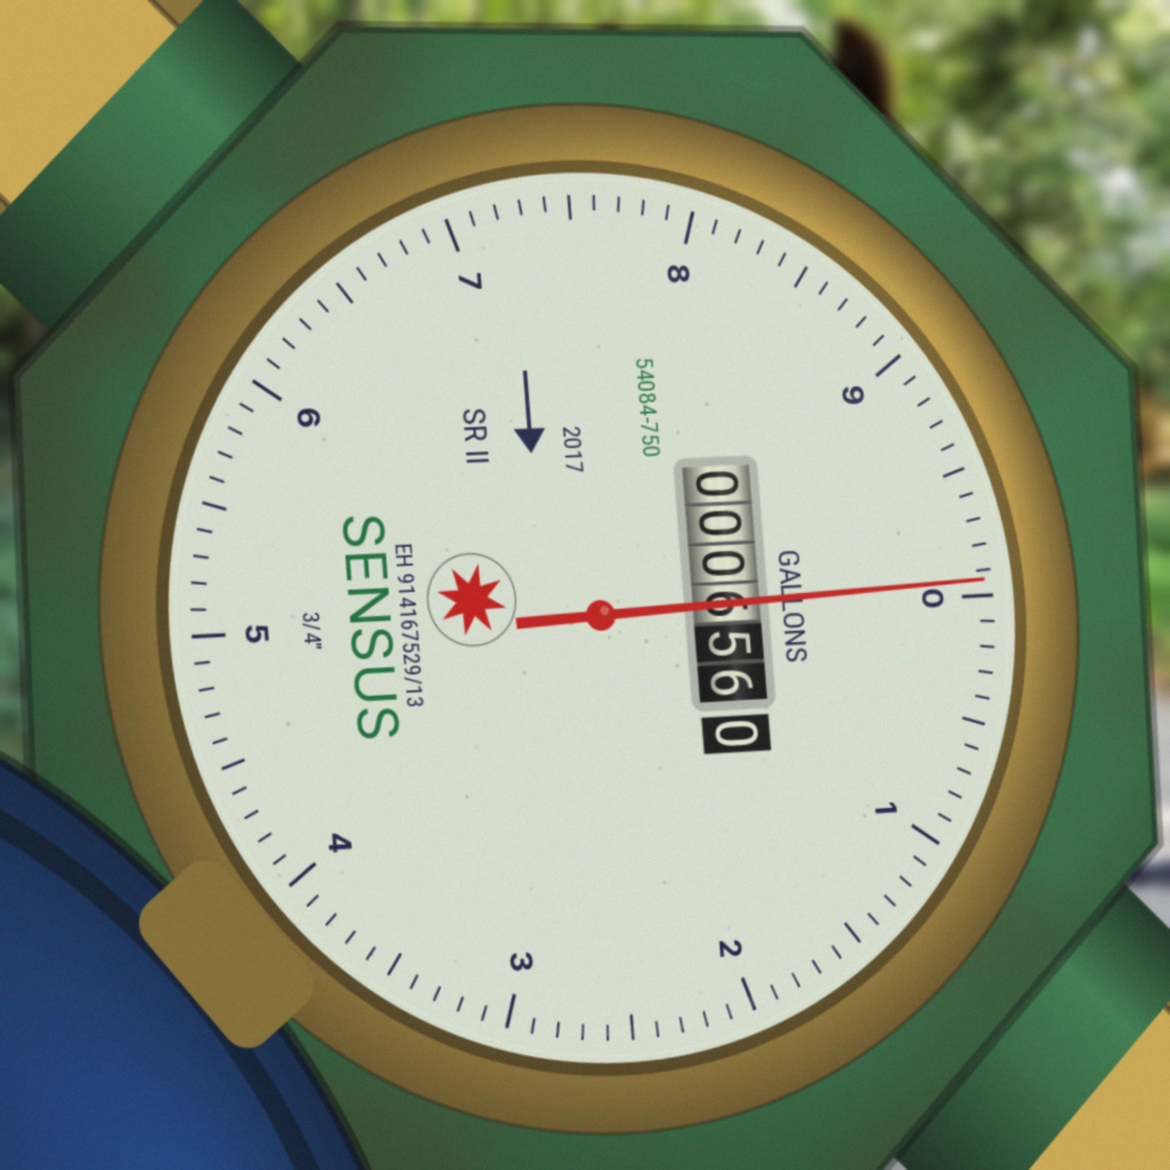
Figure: 6559.9 gal
